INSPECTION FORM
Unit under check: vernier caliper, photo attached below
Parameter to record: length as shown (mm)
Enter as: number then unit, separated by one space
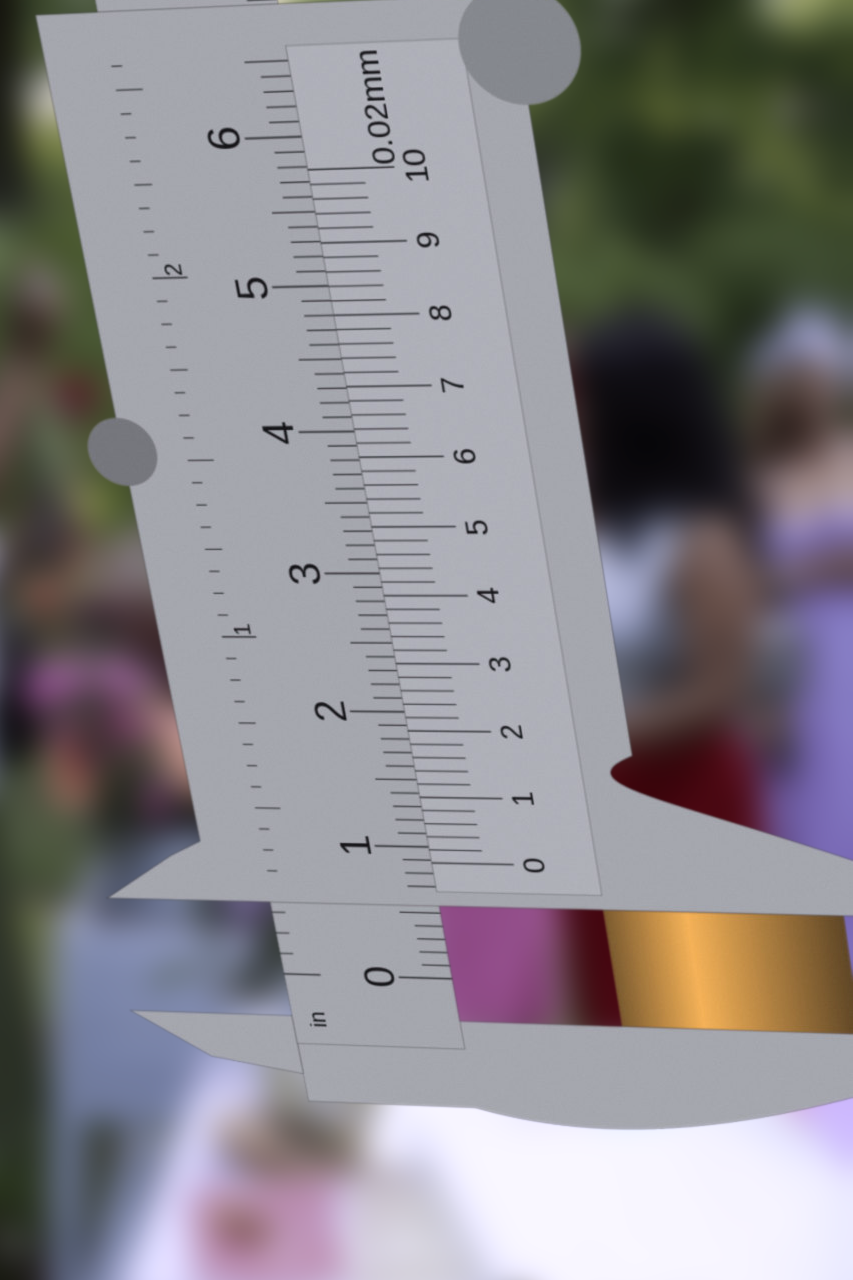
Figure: 8.8 mm
